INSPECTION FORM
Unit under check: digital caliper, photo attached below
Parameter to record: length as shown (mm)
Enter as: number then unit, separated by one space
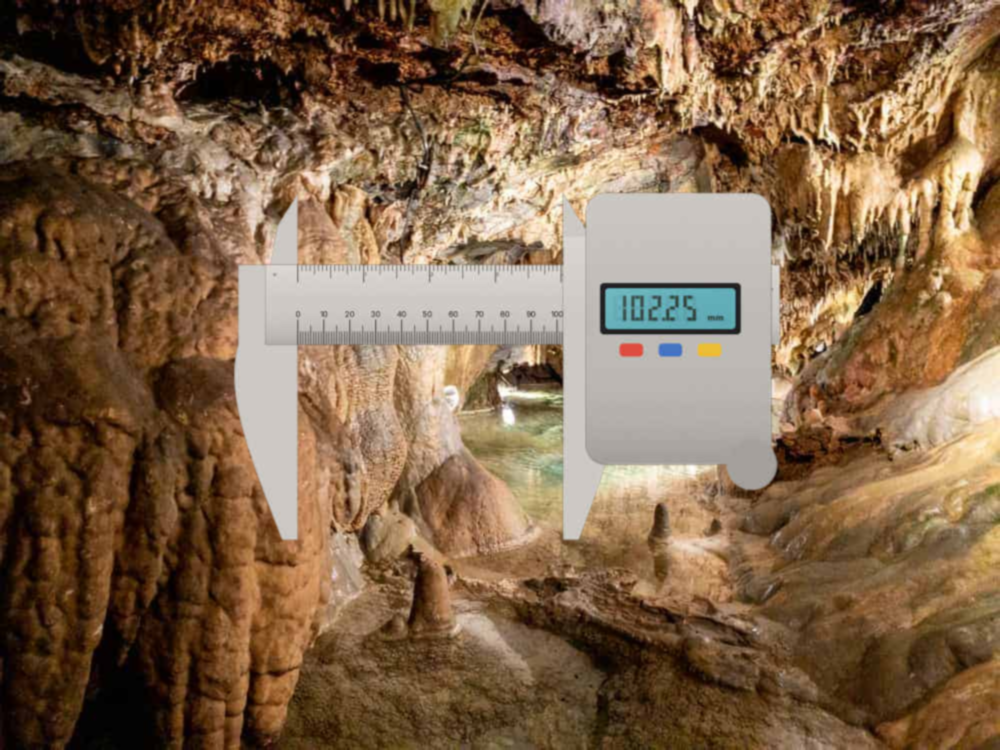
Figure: 102.25 mm
